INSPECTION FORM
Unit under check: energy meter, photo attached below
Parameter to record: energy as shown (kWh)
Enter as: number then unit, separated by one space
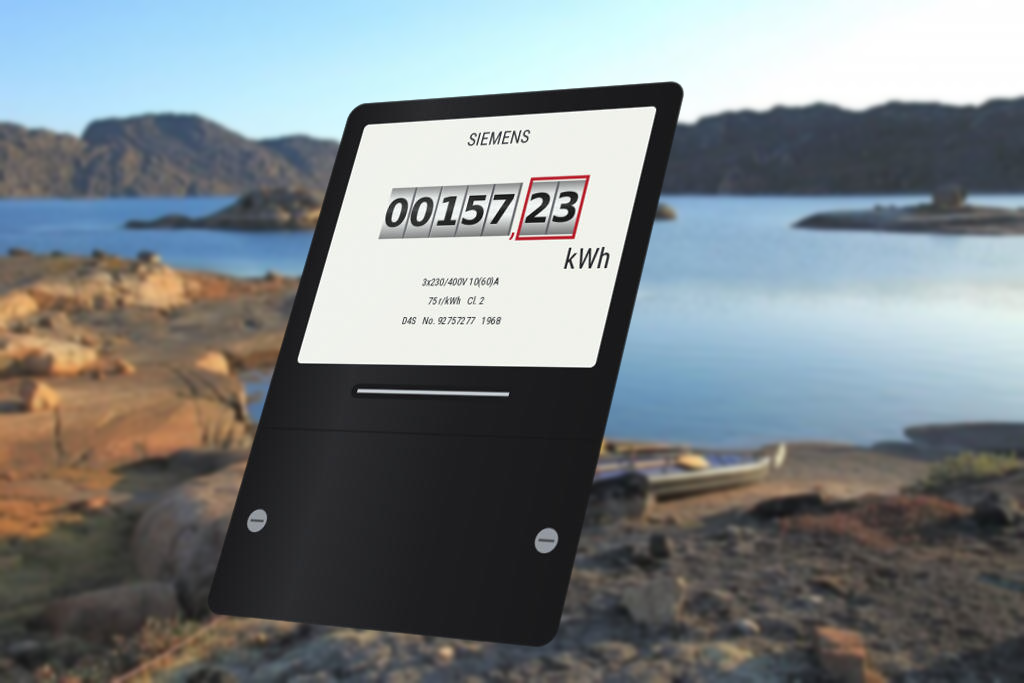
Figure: 157.23 kWh
